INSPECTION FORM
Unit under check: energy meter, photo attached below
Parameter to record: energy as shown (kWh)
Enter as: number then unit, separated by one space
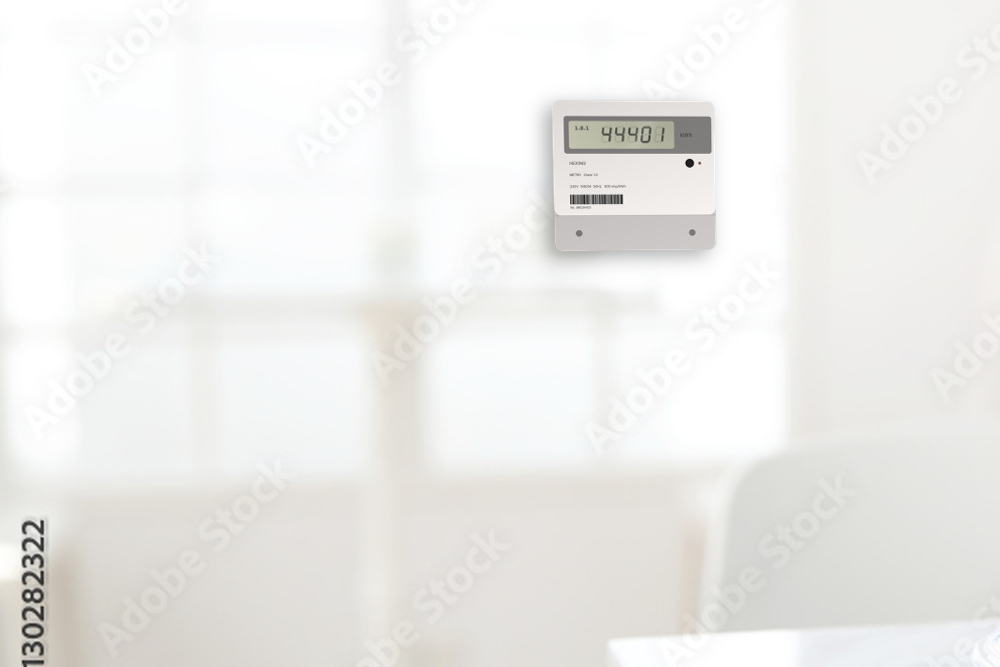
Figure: 44401 kWh
